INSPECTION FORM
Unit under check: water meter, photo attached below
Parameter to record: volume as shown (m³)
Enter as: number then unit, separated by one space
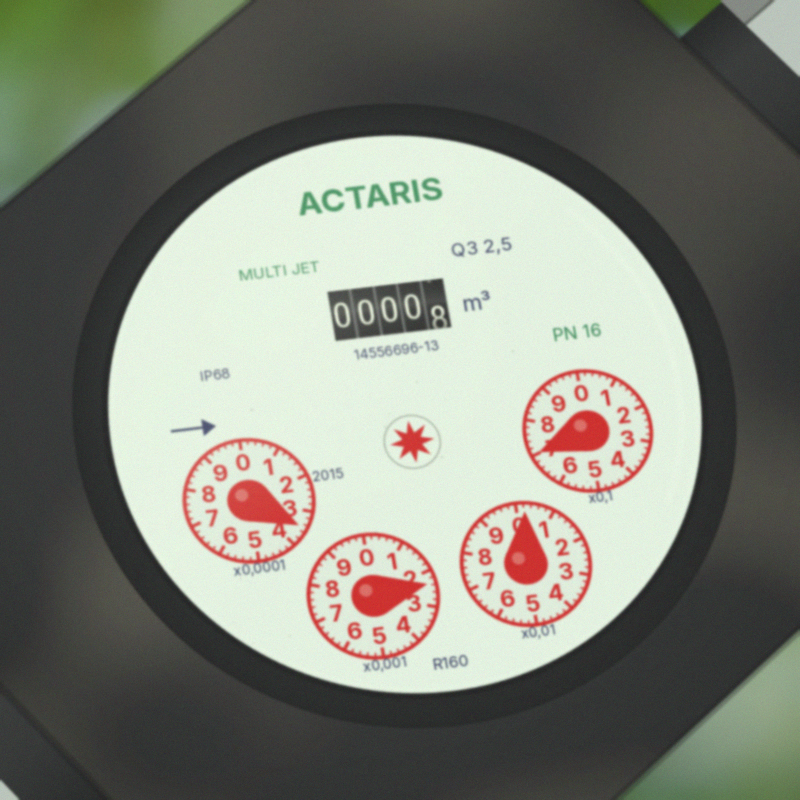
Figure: 7.7023 m³
